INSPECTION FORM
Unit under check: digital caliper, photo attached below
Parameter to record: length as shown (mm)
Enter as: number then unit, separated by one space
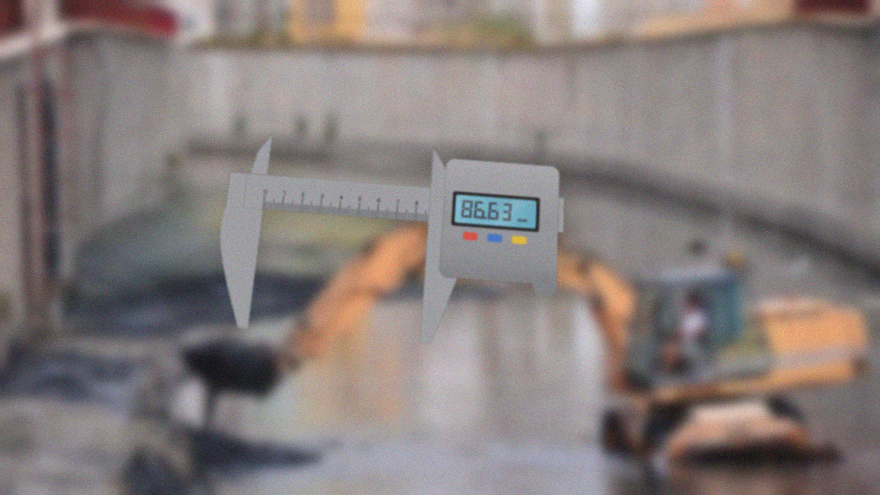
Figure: 86.63 mm
